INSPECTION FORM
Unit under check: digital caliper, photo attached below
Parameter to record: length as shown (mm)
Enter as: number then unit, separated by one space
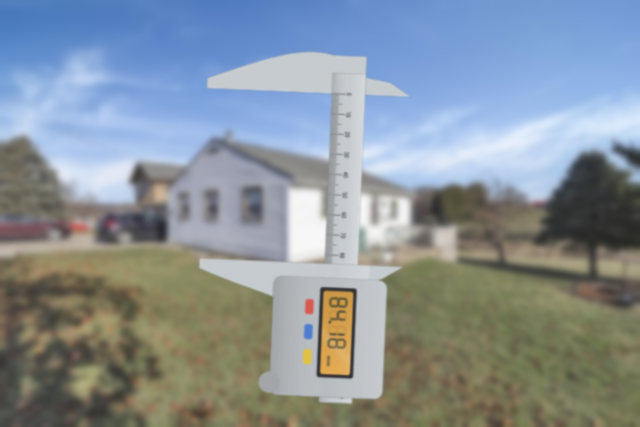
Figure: 84.18 mm
